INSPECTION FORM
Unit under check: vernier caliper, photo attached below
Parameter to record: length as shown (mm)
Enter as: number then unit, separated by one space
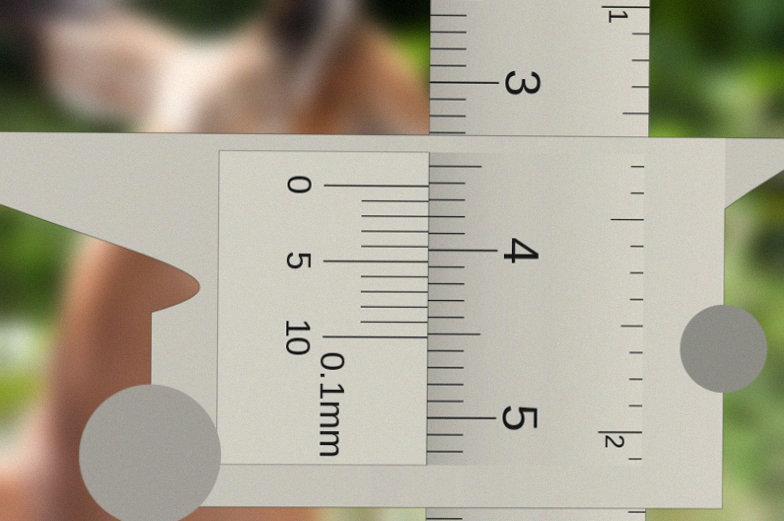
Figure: 36.2 mm
